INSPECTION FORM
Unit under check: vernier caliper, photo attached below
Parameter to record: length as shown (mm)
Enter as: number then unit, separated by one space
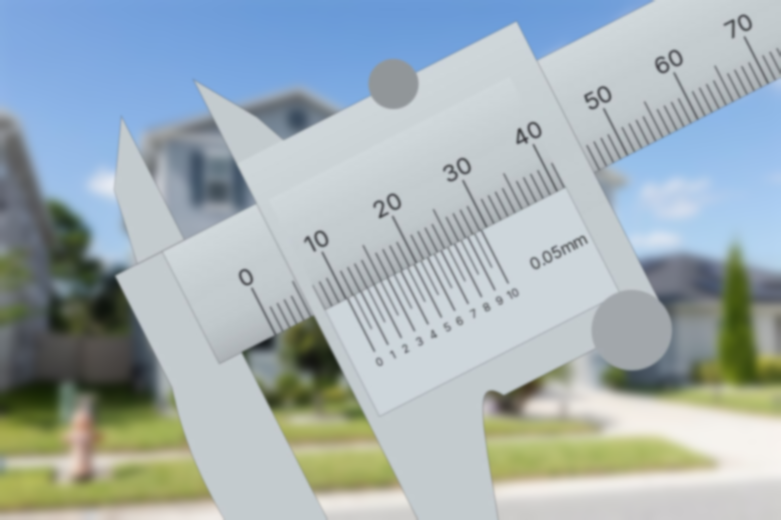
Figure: 10.2 mm
